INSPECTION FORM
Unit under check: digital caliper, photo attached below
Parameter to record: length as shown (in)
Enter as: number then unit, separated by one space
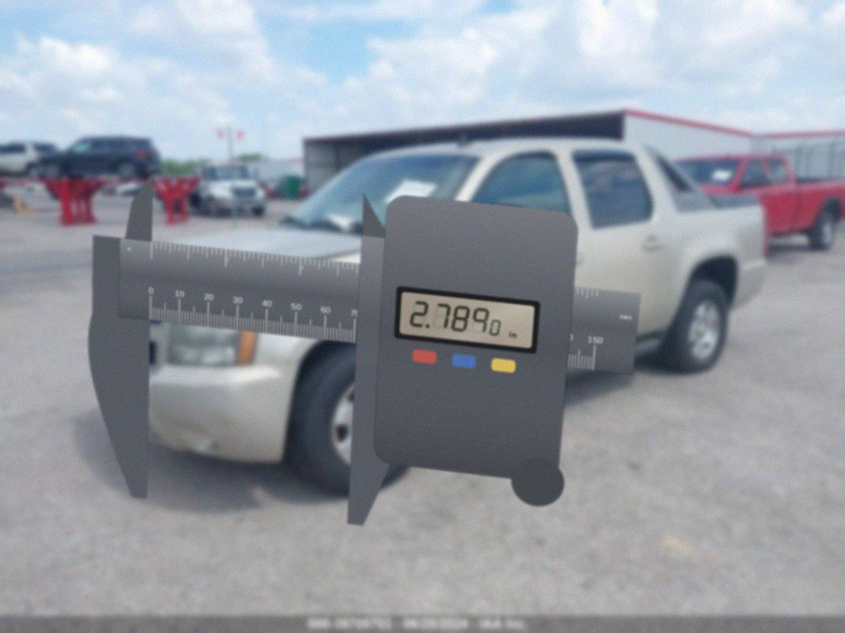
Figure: 2.7890 in
